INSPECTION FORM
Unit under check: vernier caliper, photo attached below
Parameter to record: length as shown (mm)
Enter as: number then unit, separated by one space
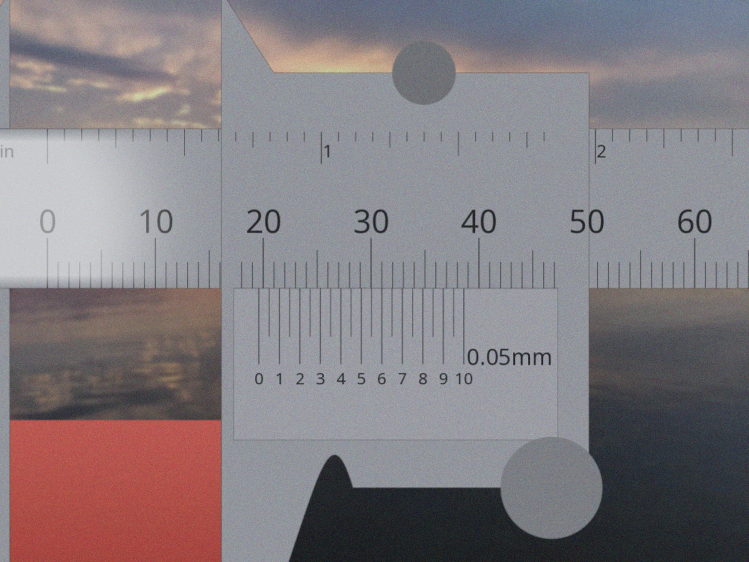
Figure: 19.6 mm
